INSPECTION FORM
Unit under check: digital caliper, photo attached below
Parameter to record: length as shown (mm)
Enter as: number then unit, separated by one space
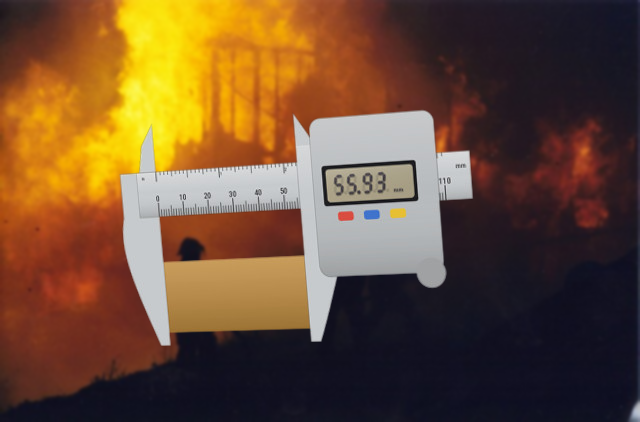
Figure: 55.93 mm
